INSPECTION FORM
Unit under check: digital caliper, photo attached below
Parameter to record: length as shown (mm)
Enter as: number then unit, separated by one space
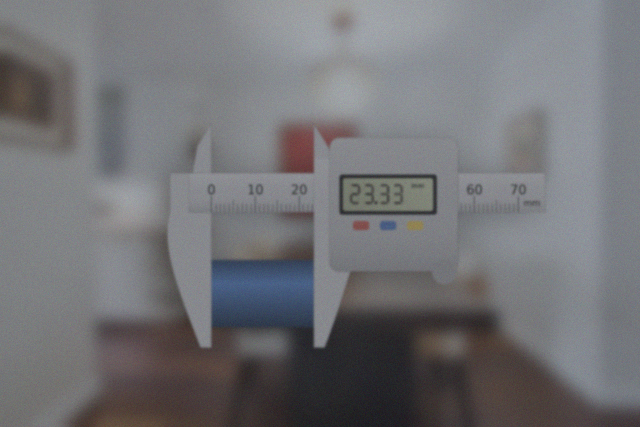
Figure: 23.33 mm
